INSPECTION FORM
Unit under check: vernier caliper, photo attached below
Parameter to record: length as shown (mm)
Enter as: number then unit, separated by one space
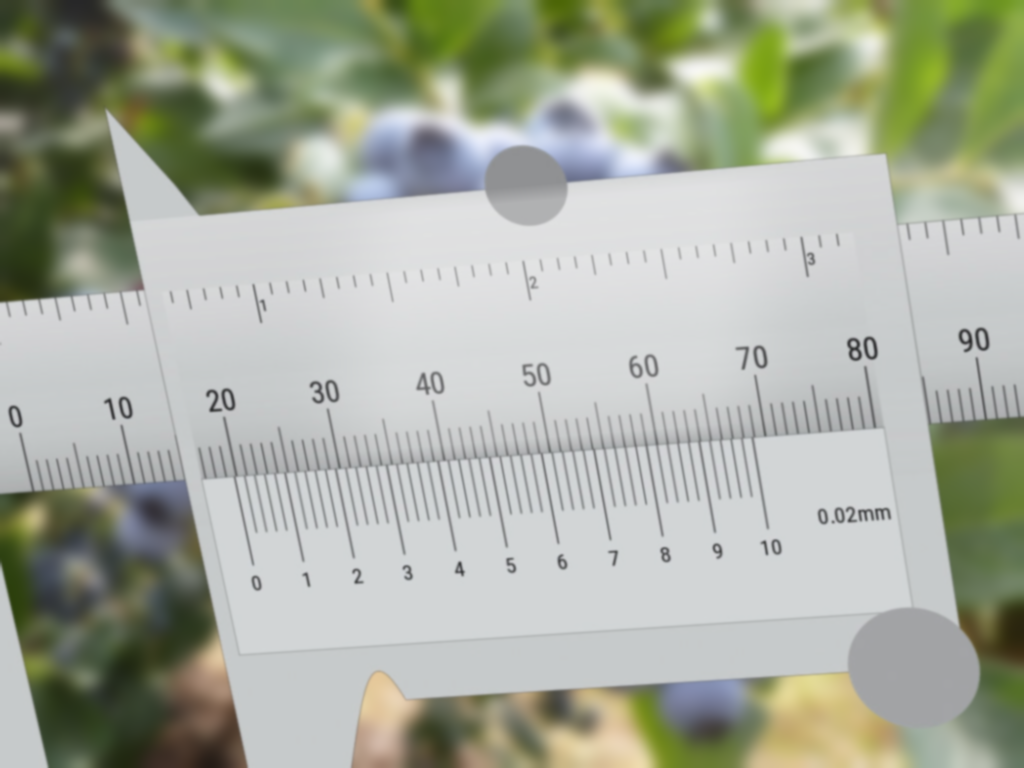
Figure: 19.8 mm
